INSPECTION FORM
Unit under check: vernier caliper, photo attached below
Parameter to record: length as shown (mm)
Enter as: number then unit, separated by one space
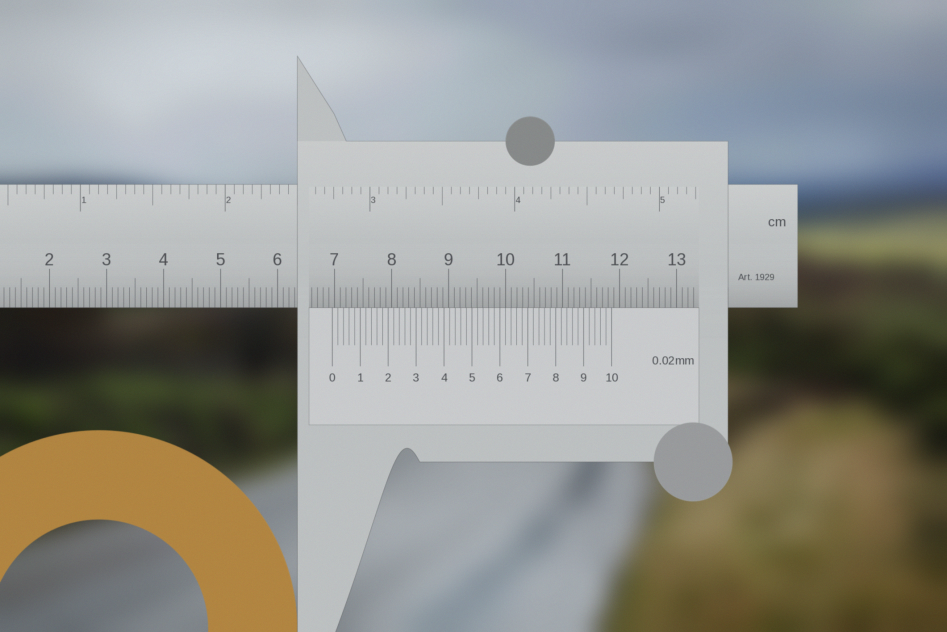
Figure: 69.6 mm
